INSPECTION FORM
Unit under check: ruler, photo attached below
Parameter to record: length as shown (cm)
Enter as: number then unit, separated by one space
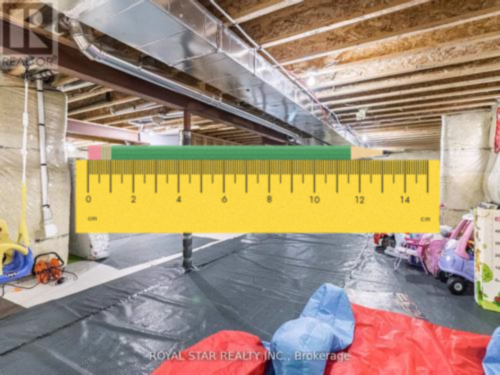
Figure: 13.5 cm
